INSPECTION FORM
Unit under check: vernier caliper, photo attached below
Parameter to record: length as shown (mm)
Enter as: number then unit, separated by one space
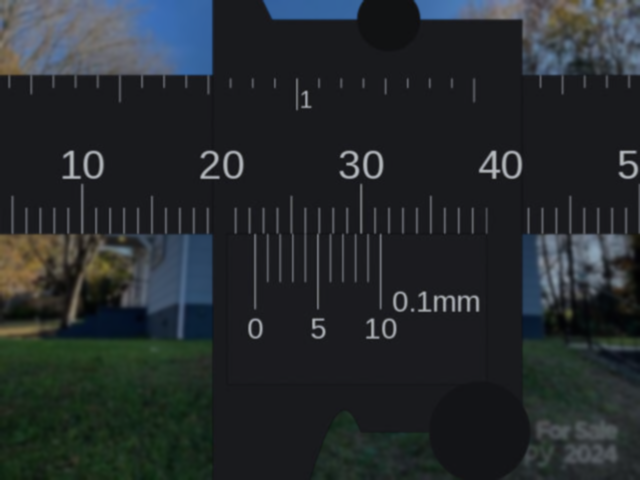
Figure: 22.4 mm
